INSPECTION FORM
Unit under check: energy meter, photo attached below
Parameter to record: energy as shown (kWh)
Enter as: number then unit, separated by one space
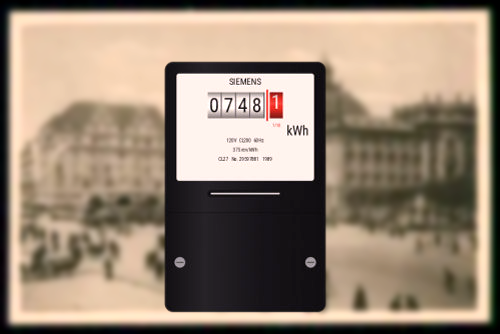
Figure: 748.1 kWh
